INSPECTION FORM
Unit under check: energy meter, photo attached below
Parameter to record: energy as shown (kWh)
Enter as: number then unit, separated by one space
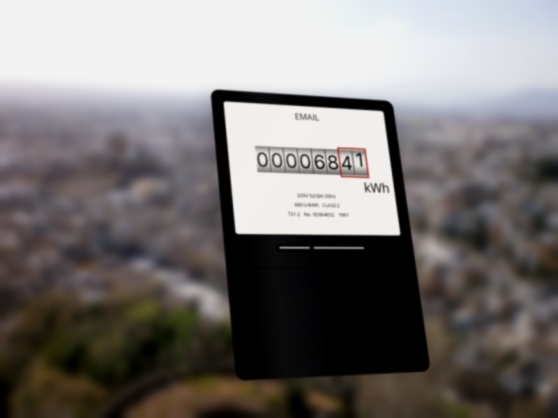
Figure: 68.41 kWh
